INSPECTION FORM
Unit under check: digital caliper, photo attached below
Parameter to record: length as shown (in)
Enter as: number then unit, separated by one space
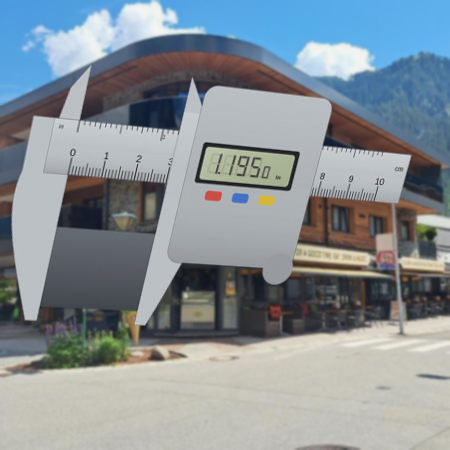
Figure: 1.1950 in
